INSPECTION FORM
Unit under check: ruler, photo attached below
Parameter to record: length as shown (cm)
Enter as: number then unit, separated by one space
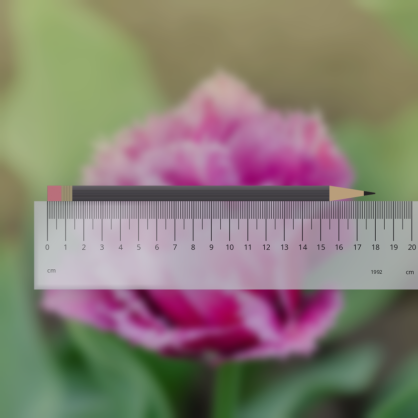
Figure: 18 cm
